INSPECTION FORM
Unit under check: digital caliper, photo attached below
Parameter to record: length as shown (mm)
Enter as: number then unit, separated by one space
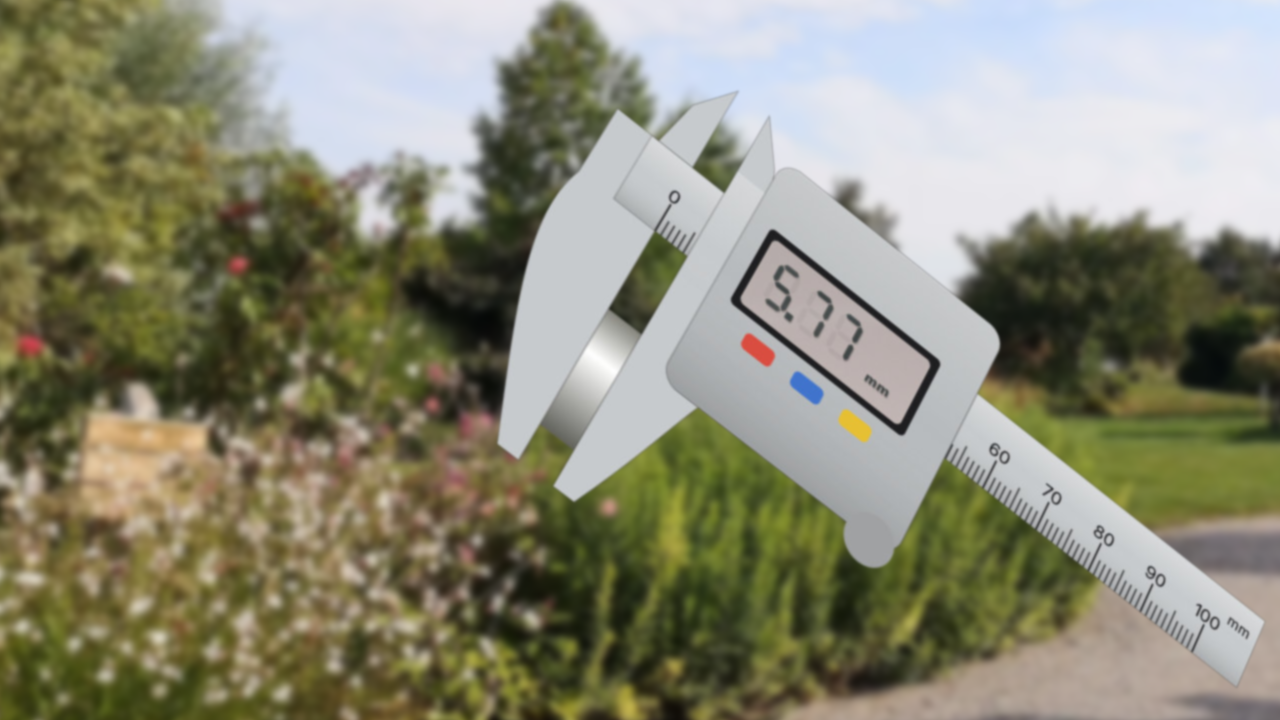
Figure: 5.77 mm
